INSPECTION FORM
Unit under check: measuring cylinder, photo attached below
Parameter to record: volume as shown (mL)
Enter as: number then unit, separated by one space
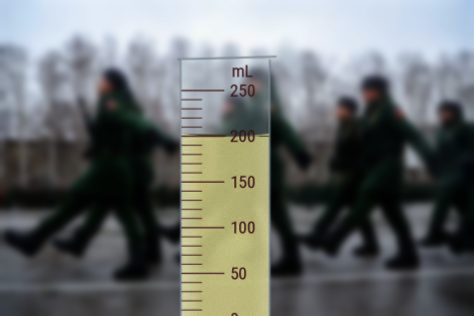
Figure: 200 mL
